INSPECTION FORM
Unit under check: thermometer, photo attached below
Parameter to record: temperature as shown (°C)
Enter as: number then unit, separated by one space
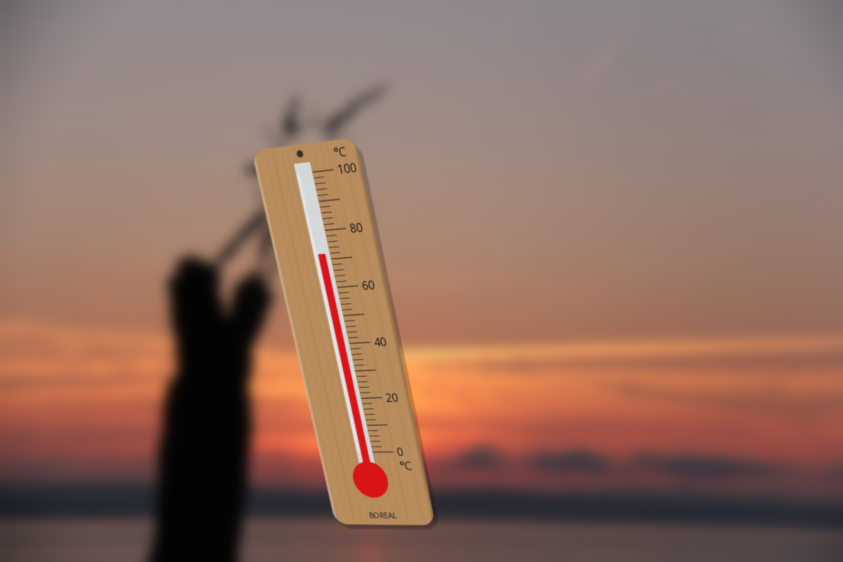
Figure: 72 °C
